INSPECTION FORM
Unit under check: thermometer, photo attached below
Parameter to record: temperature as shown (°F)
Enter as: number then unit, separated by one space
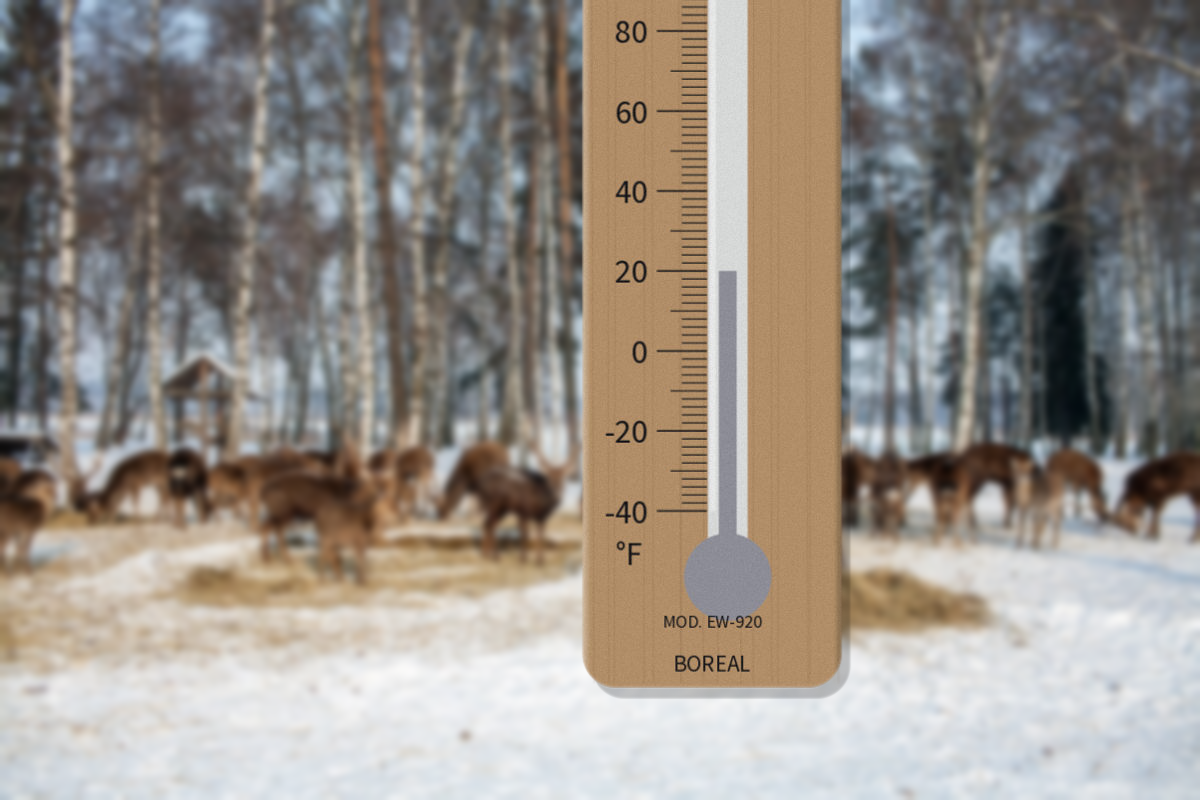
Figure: 20 °F
